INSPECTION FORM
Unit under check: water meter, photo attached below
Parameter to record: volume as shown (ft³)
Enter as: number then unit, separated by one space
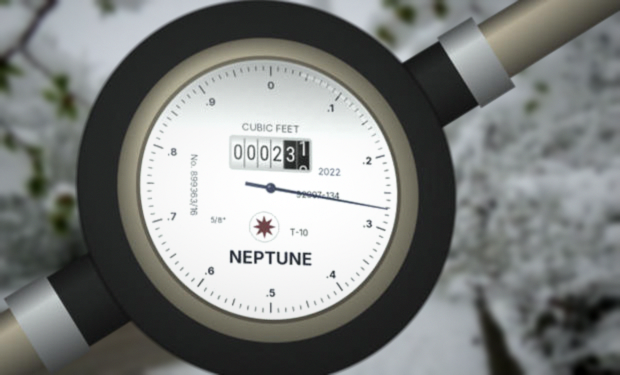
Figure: 231.27 ft³
